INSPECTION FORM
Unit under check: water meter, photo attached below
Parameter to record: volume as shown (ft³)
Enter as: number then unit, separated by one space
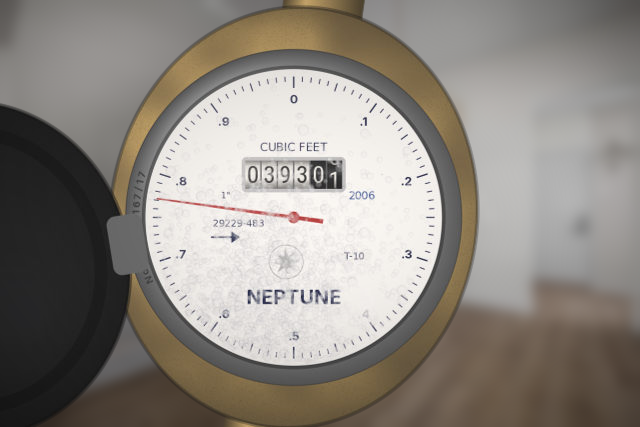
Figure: 39300.77 ft³
